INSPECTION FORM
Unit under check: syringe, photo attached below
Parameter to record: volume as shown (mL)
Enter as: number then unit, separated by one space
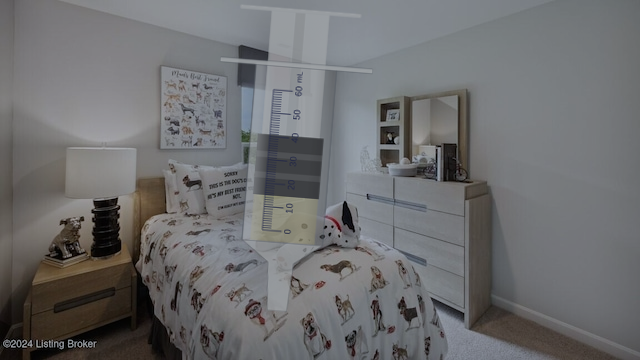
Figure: 15 mL
